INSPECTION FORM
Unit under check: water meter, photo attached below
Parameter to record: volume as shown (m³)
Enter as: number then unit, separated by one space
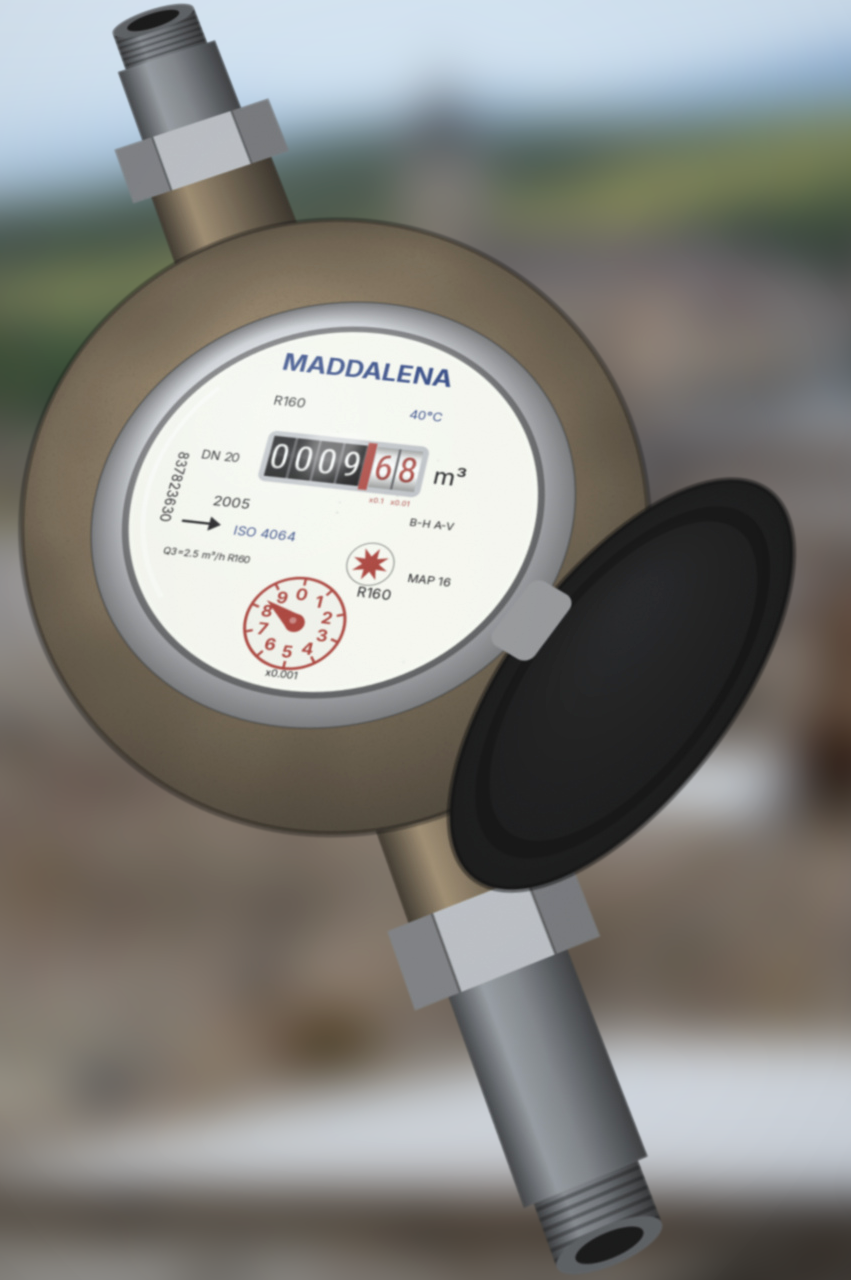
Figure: 9.688 m³
